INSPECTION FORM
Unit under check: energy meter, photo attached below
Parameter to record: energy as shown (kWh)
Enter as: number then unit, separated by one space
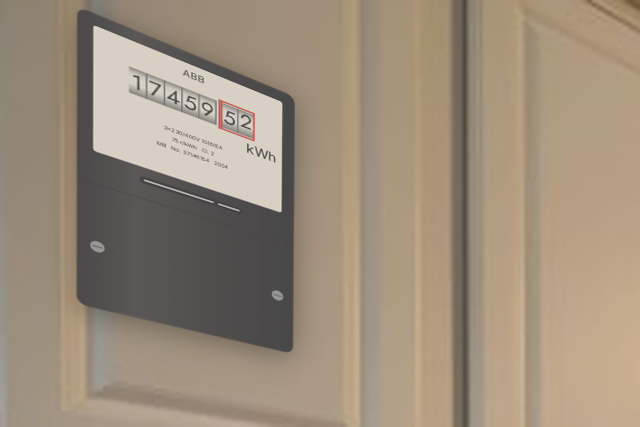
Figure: 17459.52 kWh
